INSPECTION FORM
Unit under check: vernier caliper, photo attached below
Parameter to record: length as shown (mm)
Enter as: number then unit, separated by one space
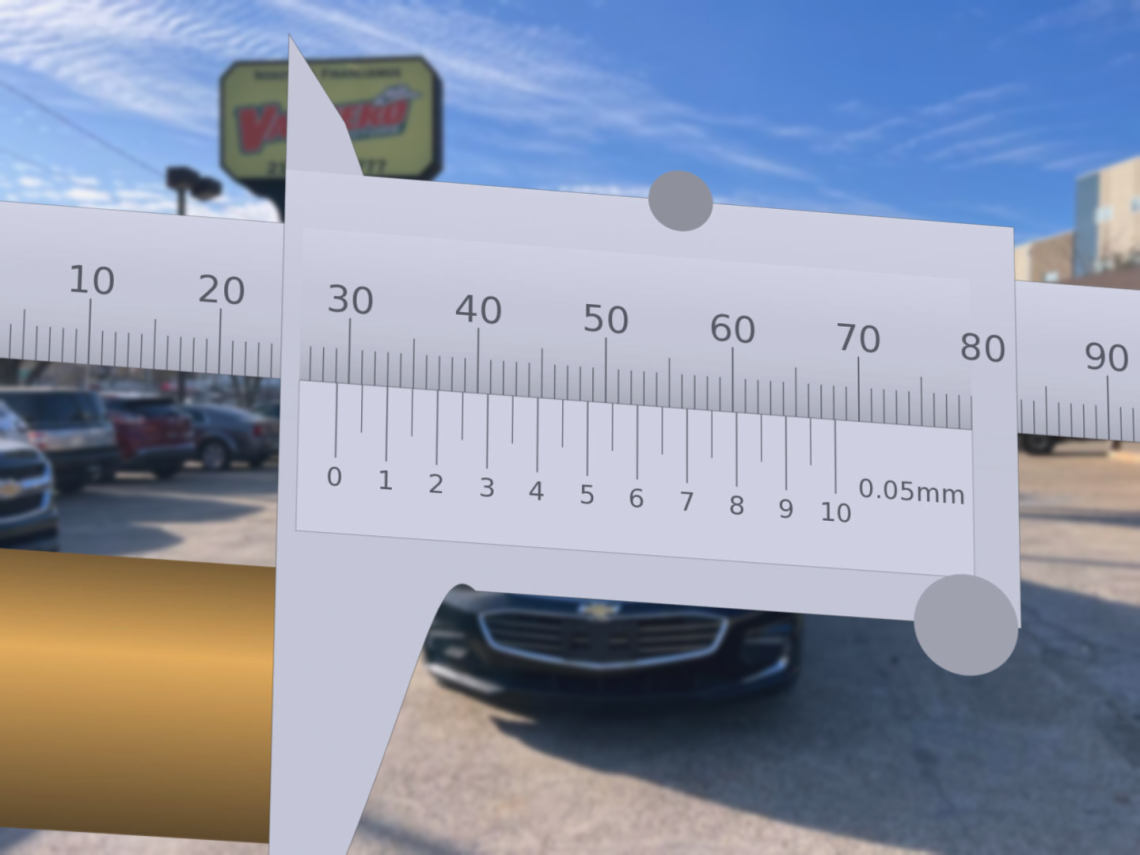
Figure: 29.1 mm
